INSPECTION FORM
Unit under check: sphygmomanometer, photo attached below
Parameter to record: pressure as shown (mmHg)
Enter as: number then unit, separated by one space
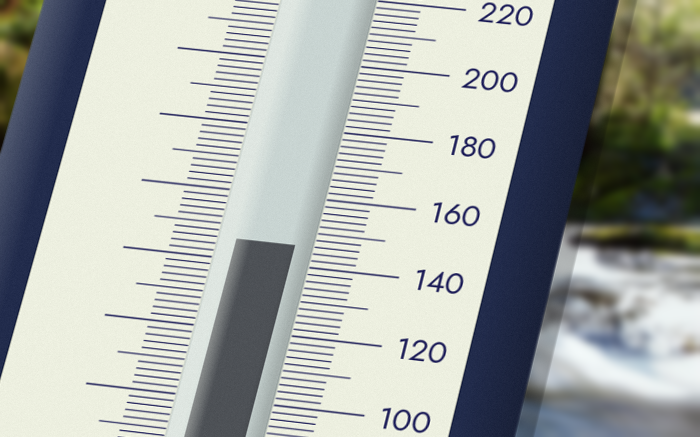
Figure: 146 mmHg
